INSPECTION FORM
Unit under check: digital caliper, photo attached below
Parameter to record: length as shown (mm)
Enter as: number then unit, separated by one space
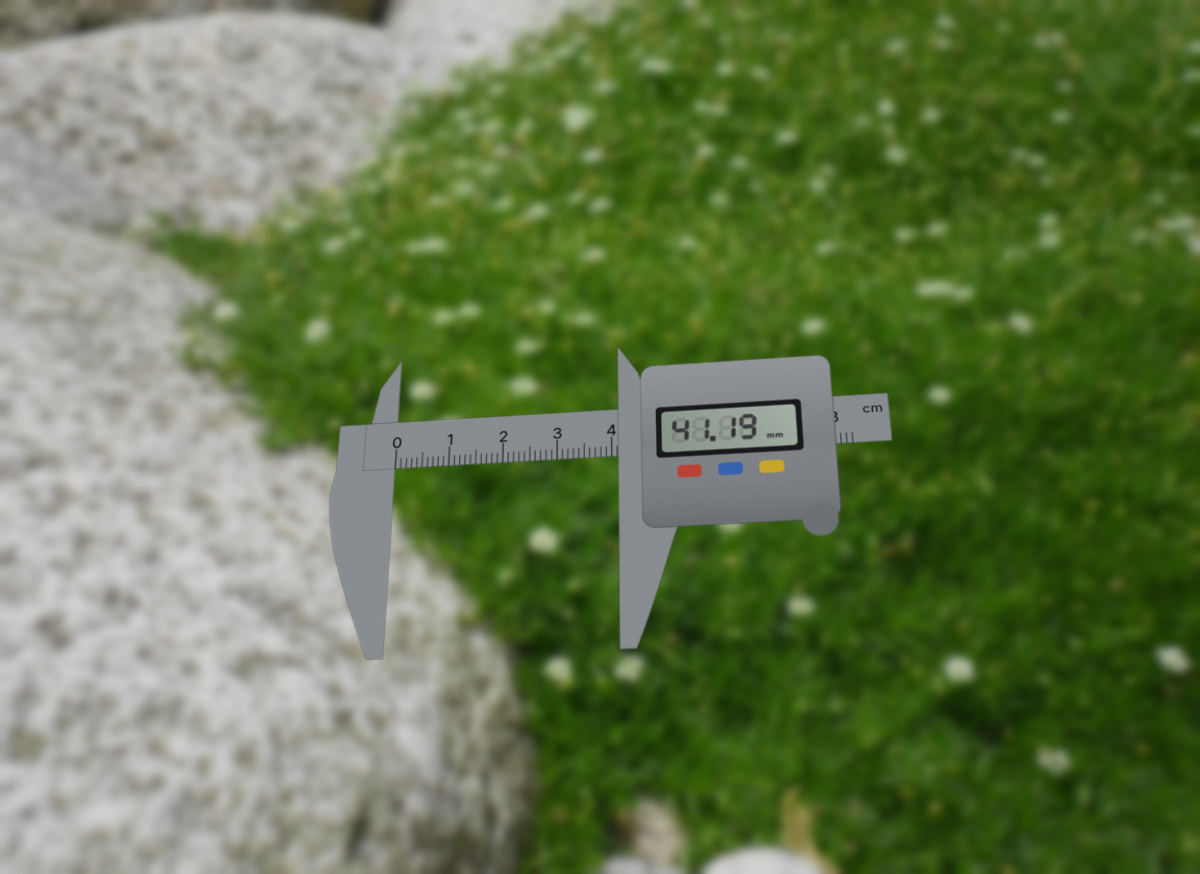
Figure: 41.19 mm
